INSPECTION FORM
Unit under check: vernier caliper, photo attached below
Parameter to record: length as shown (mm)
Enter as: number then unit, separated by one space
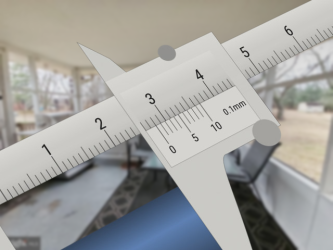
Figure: 28.0 mm
